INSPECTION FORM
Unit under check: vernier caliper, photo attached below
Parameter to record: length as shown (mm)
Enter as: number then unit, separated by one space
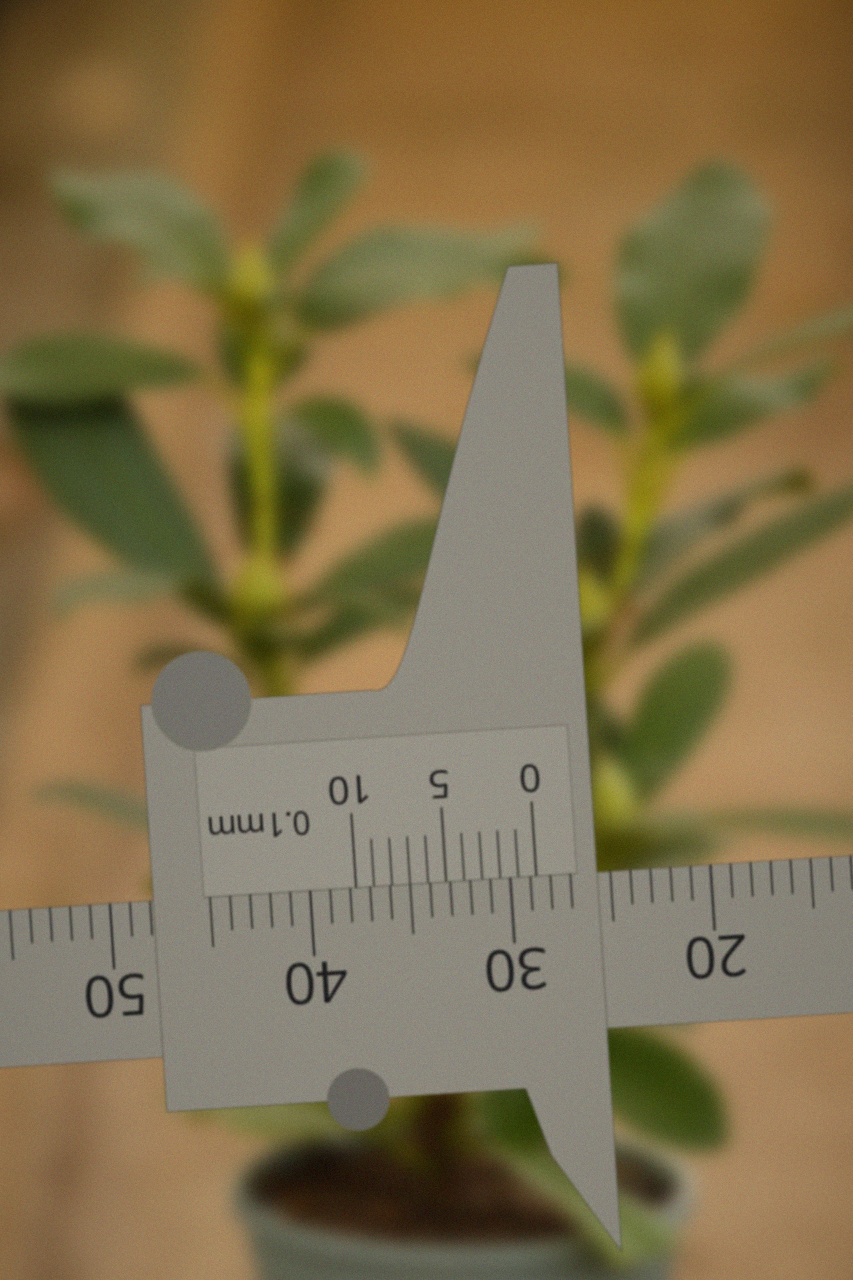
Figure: 28.7 mm
